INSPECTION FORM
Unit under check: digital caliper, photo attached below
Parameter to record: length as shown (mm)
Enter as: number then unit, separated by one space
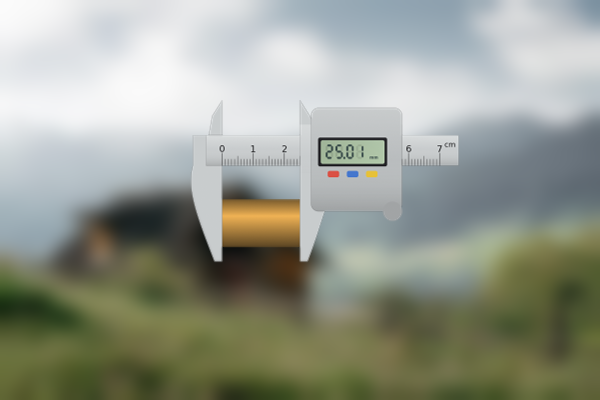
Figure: 25.01 mm
